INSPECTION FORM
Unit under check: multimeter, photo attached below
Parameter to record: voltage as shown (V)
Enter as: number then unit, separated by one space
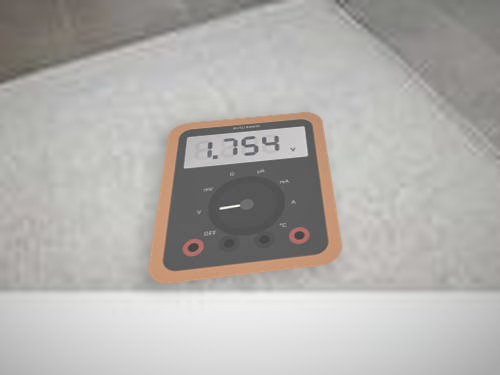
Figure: 1.754 V
